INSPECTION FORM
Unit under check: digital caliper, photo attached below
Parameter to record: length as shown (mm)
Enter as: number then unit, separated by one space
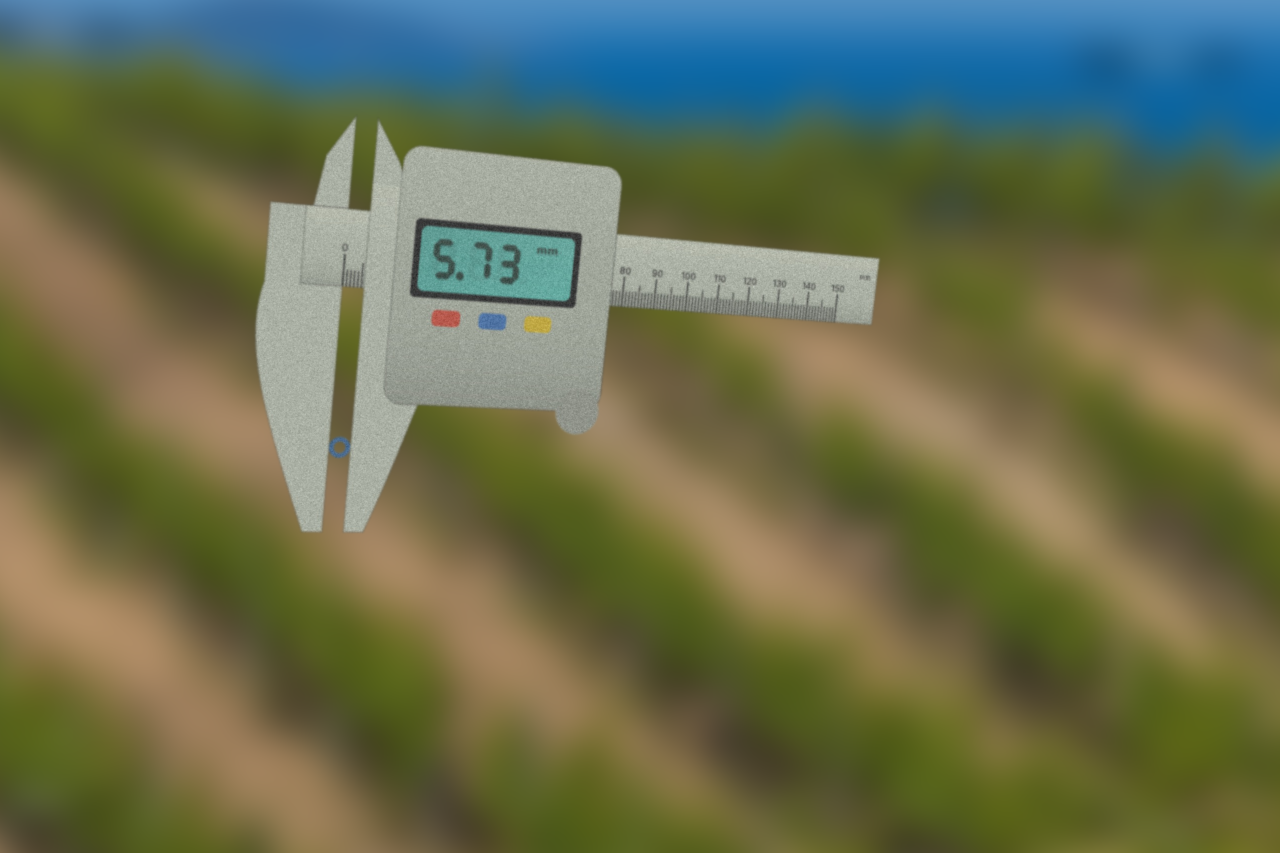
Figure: 5.73 mm
